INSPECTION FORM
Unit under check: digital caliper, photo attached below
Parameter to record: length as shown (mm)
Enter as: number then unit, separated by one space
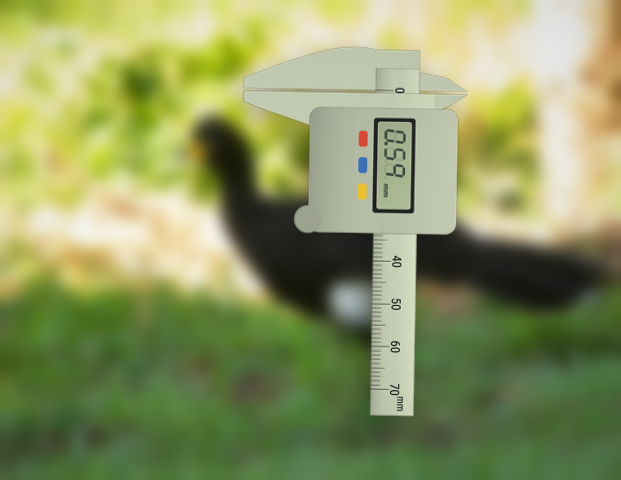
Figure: 0.59 mm
